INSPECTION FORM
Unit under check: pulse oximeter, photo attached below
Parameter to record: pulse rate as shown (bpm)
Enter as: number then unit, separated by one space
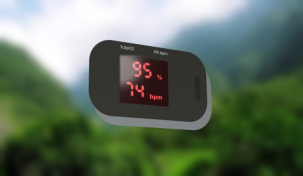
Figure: 74 bpm
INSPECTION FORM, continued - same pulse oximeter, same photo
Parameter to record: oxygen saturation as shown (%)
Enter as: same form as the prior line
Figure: 95 %
